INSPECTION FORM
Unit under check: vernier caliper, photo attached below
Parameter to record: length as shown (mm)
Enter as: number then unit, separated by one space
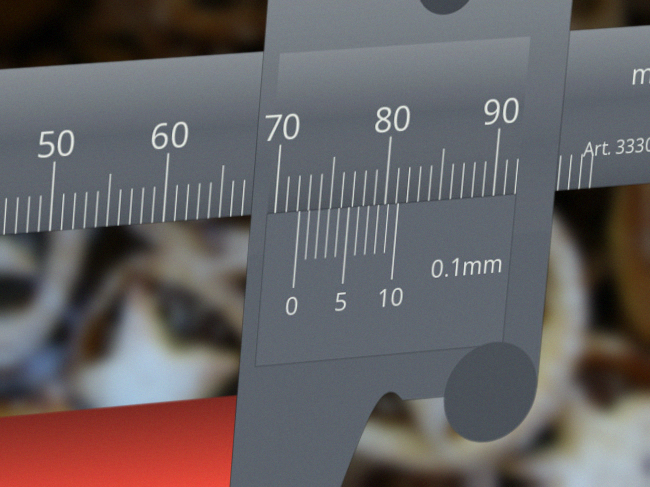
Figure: 72.2 mm
